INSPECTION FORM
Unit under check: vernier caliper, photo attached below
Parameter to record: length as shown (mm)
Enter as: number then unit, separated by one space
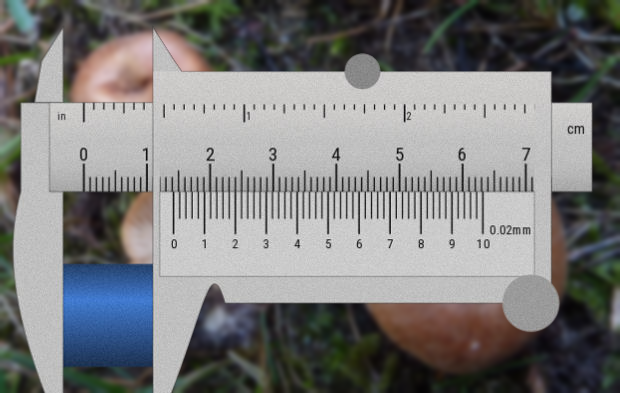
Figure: 14.2 mm
